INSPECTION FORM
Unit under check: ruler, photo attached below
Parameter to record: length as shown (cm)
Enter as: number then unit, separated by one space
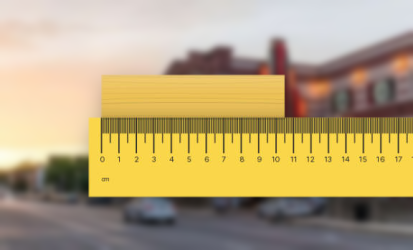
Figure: 10.5 cm
